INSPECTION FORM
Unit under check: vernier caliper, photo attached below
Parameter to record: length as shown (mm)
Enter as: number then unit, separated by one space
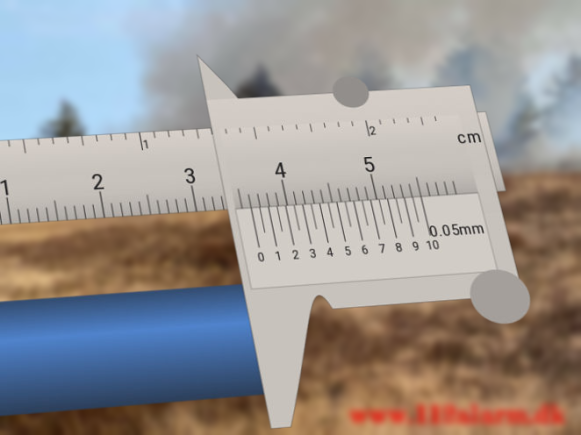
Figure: 36.0 mm
